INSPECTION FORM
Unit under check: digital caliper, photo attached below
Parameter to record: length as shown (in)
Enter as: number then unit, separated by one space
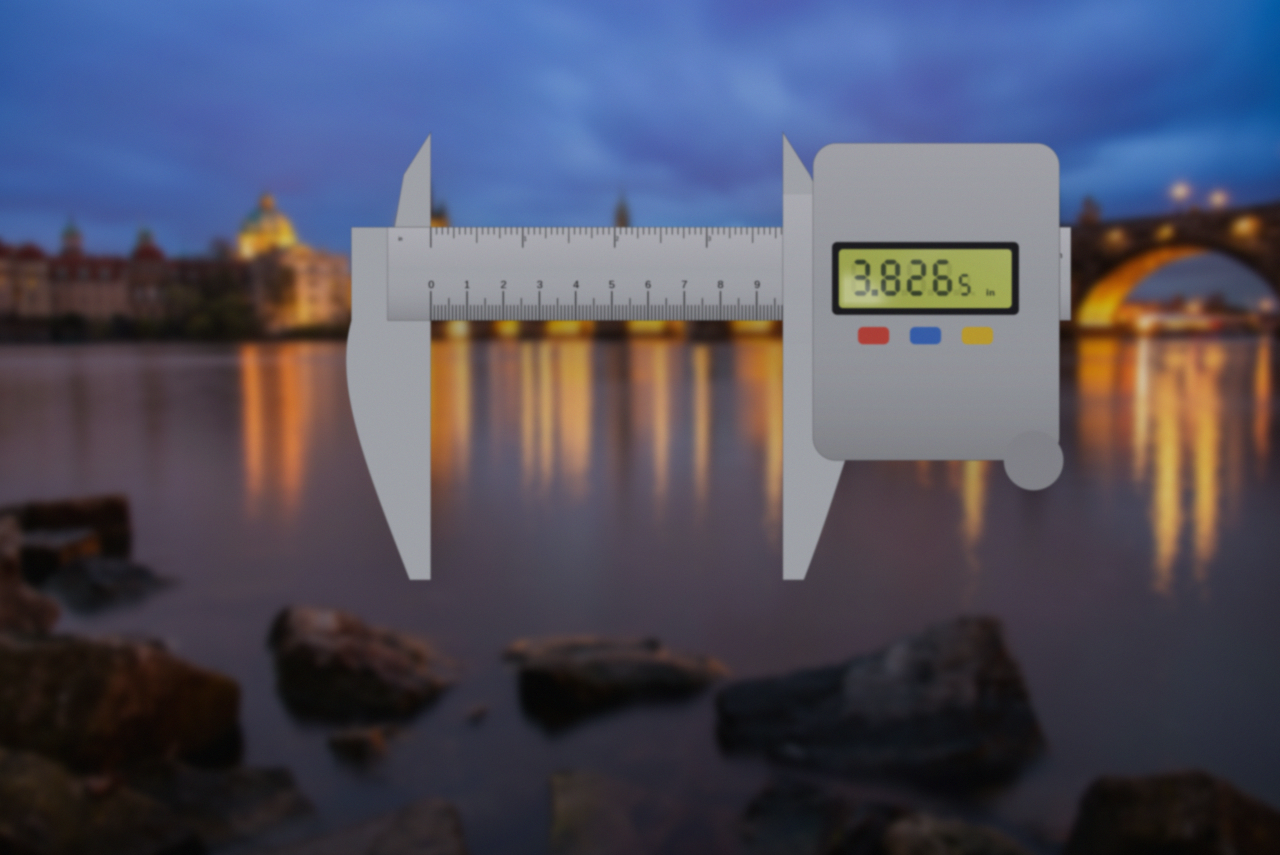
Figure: 3.8265 in
